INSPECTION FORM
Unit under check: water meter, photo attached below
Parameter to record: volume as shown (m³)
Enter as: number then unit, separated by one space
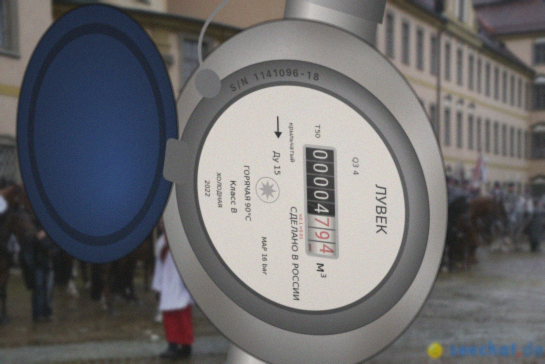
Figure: 4.794 m³
